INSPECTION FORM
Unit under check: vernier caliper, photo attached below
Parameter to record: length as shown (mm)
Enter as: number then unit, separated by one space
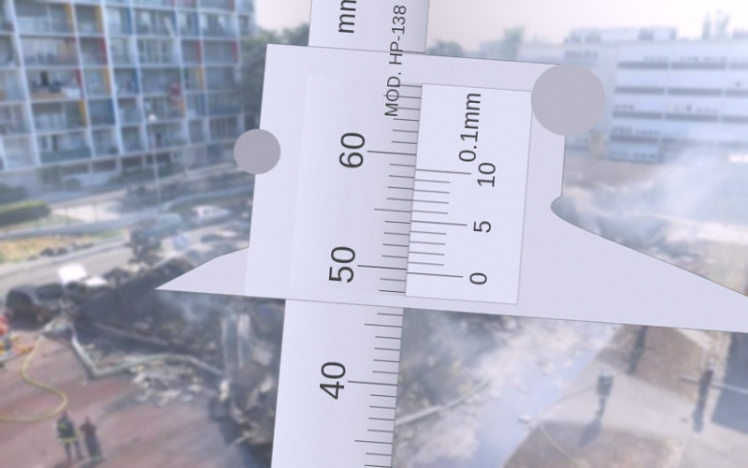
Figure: 49.7 mm
